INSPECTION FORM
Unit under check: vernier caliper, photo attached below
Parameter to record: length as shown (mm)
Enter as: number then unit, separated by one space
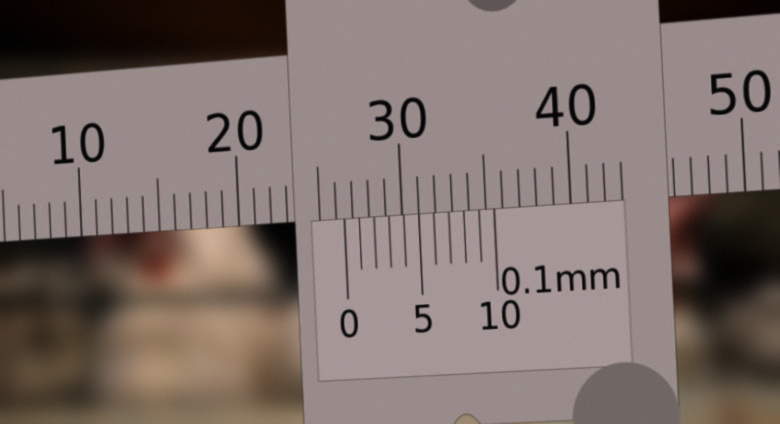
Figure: 26.5 mm
